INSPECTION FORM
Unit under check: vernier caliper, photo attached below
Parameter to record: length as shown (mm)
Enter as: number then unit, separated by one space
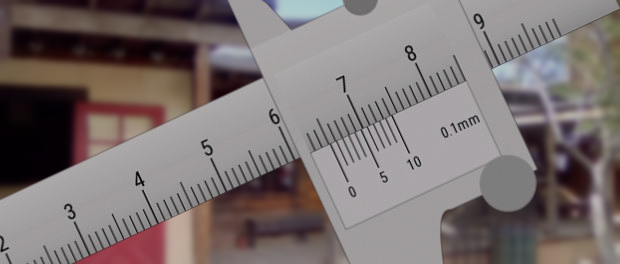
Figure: 65.2 mm
